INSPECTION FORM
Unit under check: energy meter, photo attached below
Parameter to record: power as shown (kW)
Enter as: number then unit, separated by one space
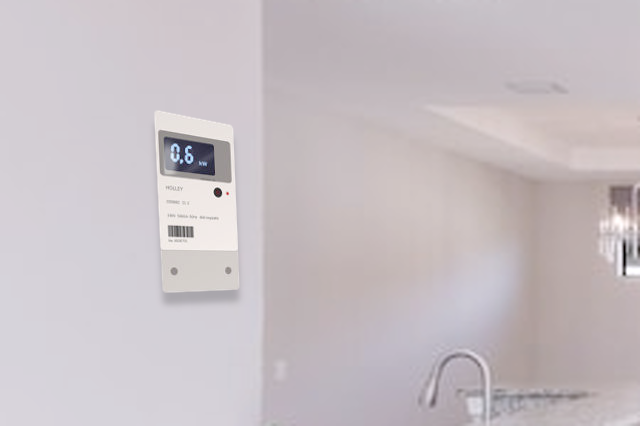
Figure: 0.6 kW
